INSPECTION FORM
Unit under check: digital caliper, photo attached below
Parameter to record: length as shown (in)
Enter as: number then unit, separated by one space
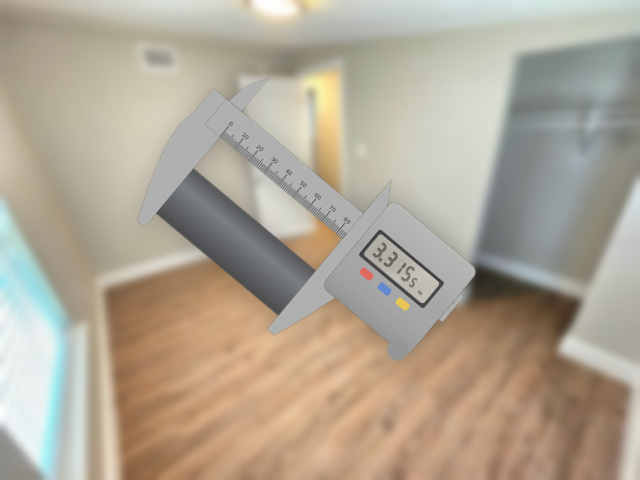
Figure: 3.3155 in
